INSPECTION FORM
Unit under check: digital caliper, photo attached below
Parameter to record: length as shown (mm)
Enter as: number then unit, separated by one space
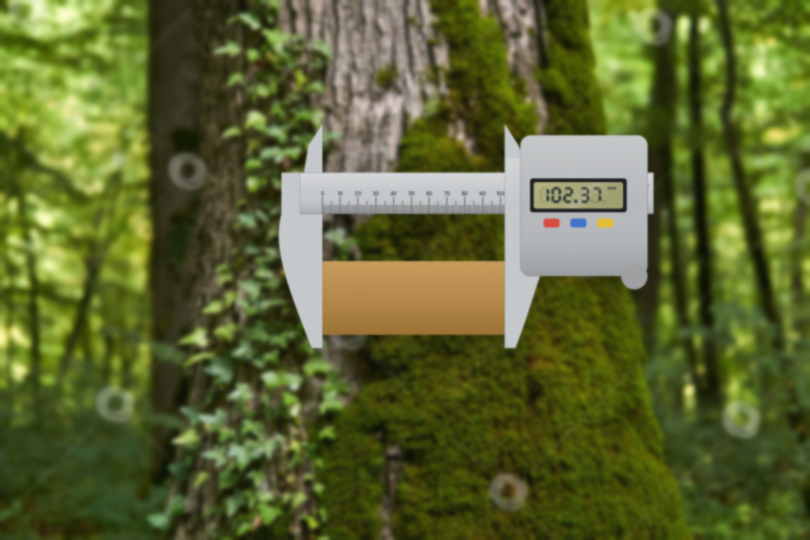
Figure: 102.37 mm
